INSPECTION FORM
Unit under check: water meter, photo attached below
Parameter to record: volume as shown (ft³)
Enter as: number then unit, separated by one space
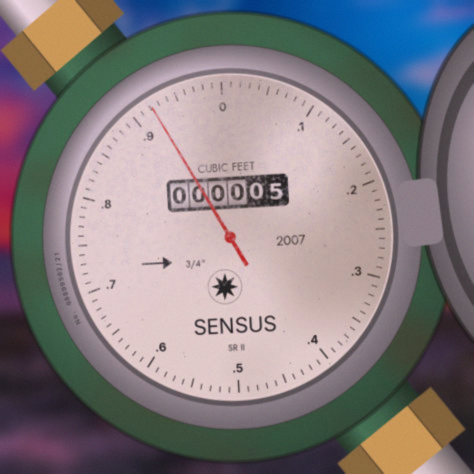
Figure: 4.92 ft³
